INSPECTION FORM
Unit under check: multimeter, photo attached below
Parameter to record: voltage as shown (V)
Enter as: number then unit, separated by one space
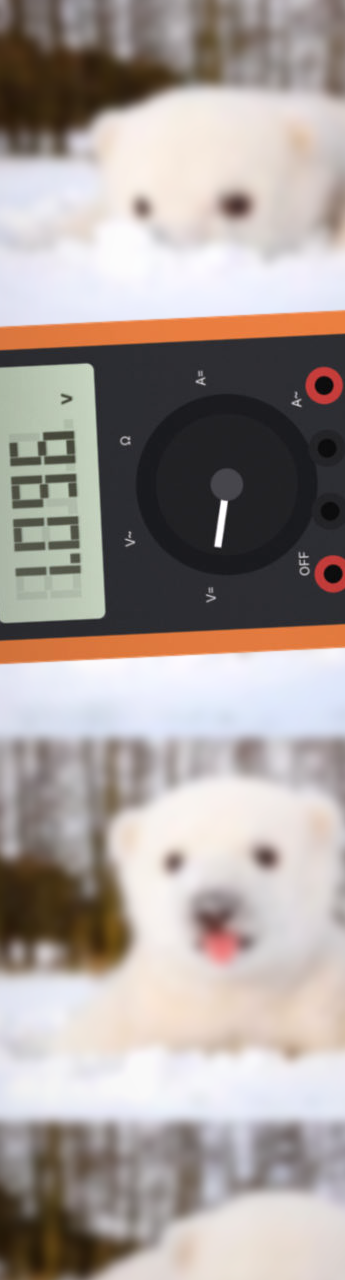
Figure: 1.096 V
